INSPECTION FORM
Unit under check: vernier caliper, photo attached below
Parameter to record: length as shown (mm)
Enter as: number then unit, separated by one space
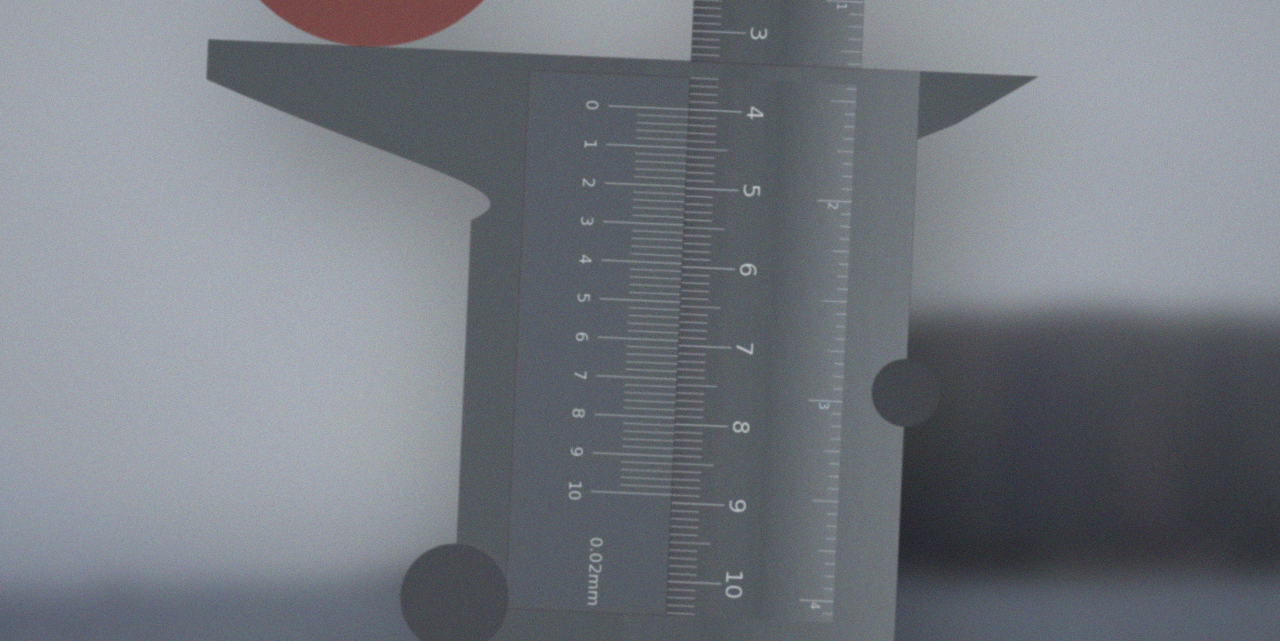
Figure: 40.0 mm
